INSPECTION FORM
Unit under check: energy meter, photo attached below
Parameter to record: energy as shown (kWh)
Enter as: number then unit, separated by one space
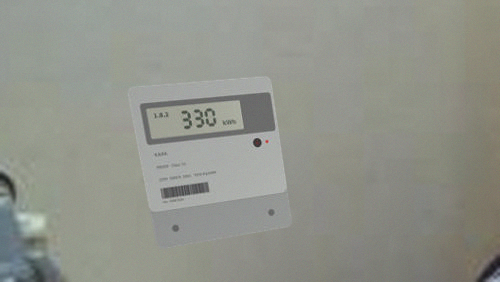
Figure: 330 kWh
